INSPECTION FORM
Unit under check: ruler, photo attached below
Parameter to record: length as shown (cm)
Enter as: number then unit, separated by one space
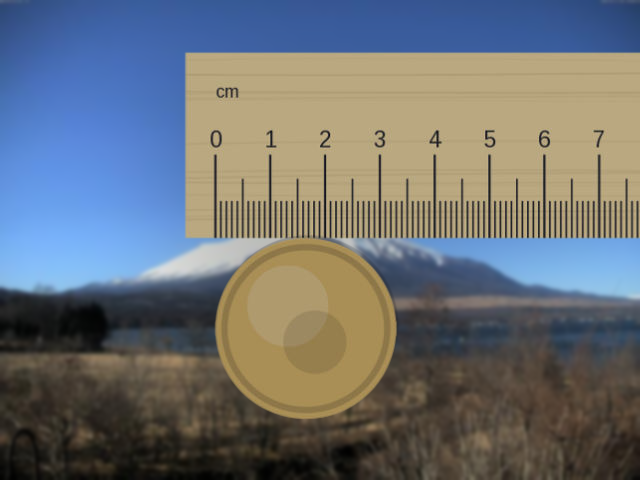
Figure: 3.3 cm
